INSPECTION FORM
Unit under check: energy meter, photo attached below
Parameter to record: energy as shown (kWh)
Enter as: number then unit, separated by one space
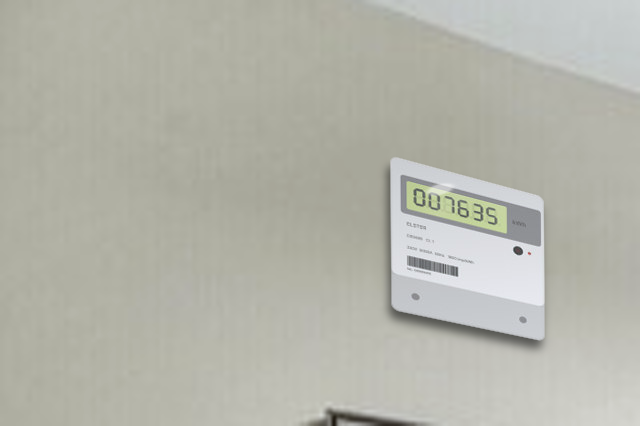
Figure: 7635 kWh
